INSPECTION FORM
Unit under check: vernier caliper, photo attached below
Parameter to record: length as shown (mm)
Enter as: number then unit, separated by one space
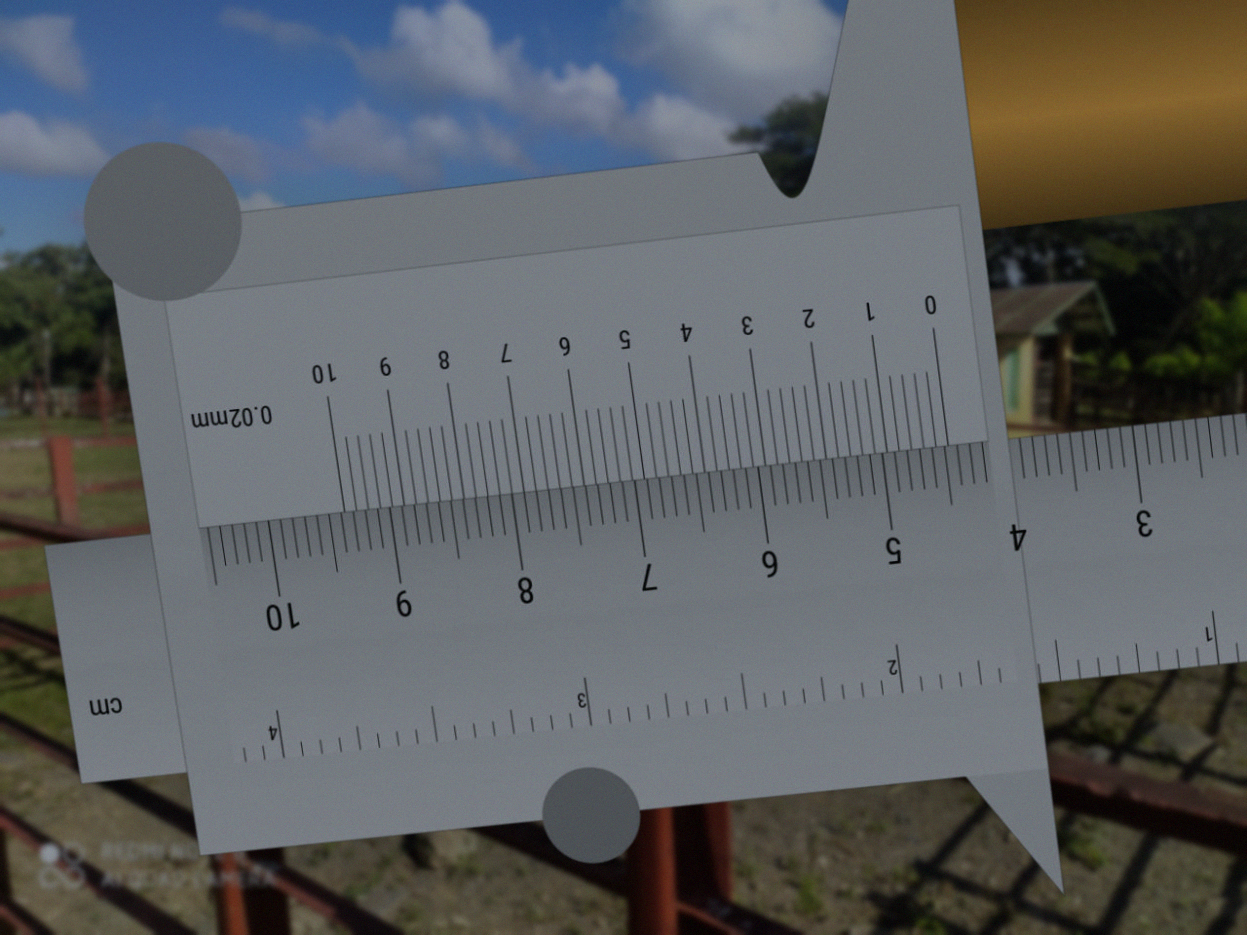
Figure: 44.7 mm
